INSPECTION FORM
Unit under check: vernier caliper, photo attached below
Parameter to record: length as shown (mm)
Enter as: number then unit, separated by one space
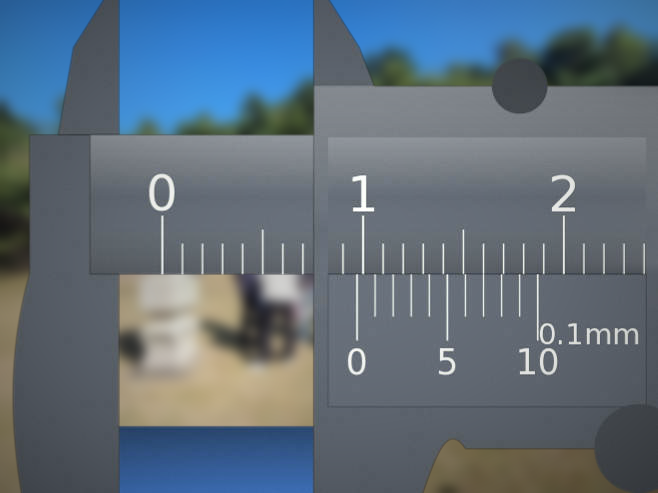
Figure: 9.7 mm
